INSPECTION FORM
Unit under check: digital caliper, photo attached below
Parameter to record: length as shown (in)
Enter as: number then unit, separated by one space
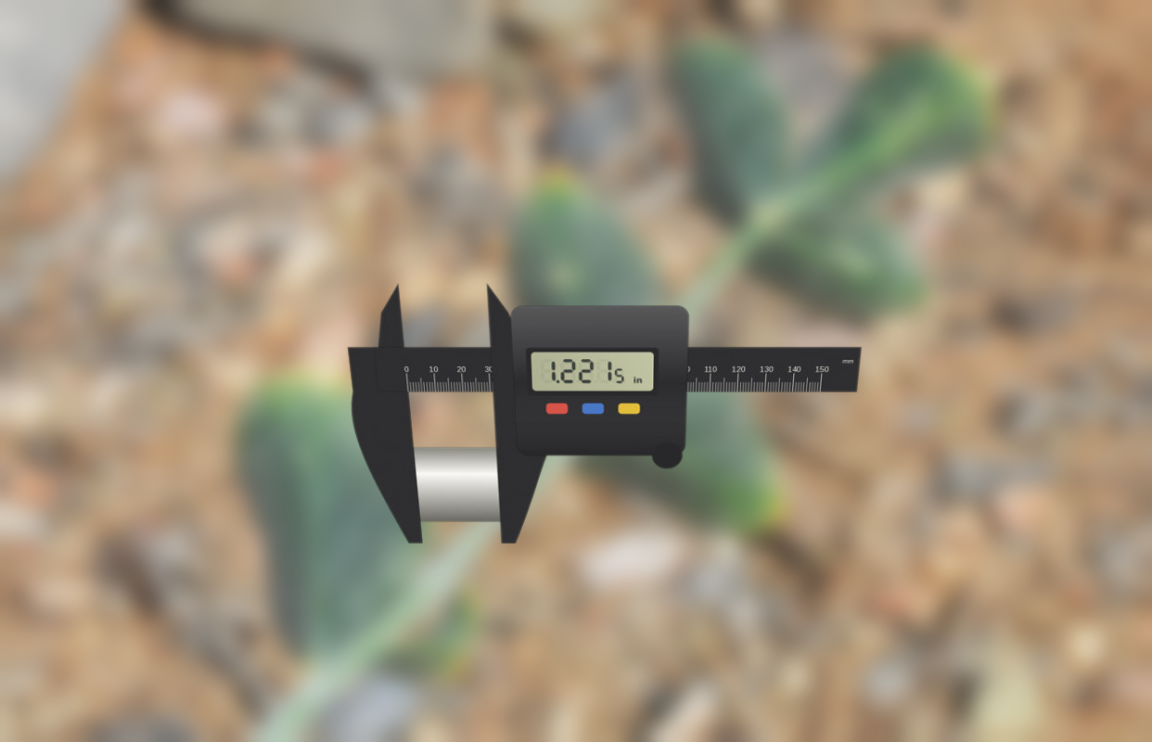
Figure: 1.2215 in
